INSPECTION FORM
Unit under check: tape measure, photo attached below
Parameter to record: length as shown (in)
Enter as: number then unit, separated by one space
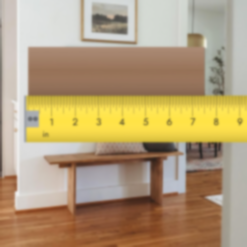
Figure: 7.5 in
